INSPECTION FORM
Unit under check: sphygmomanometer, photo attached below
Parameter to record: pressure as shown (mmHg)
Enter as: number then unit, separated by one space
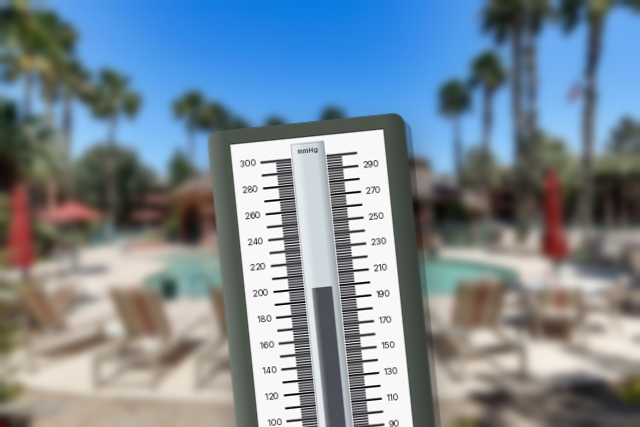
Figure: 200 mmHg
